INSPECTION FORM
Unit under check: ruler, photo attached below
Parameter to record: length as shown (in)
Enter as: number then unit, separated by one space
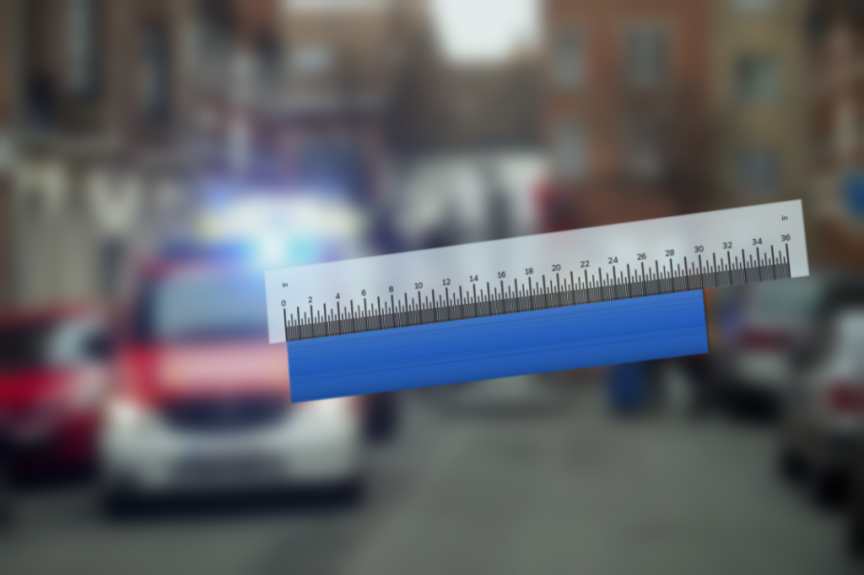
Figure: 30 in
